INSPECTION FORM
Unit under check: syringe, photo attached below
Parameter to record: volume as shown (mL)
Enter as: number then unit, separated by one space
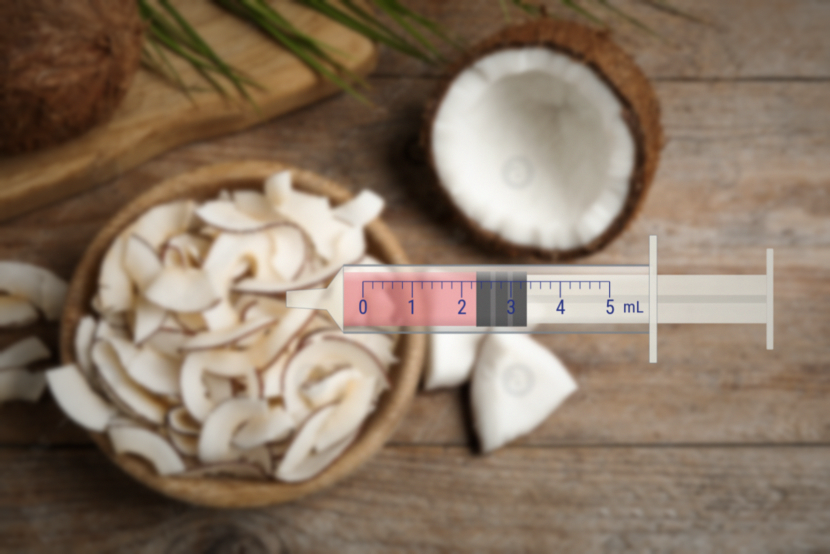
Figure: 2.3 mL
